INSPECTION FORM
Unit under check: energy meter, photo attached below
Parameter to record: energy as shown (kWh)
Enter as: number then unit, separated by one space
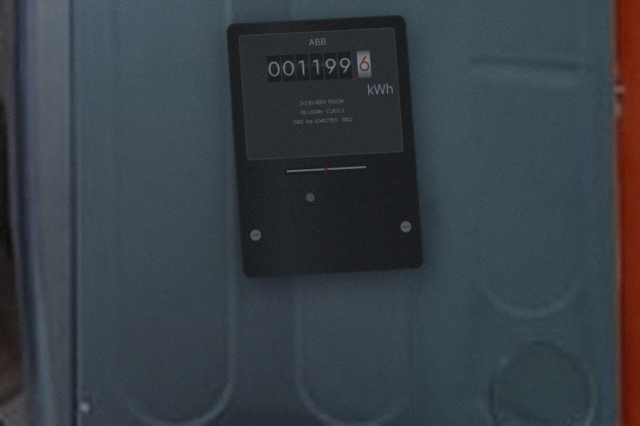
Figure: 1199.6 kWh
